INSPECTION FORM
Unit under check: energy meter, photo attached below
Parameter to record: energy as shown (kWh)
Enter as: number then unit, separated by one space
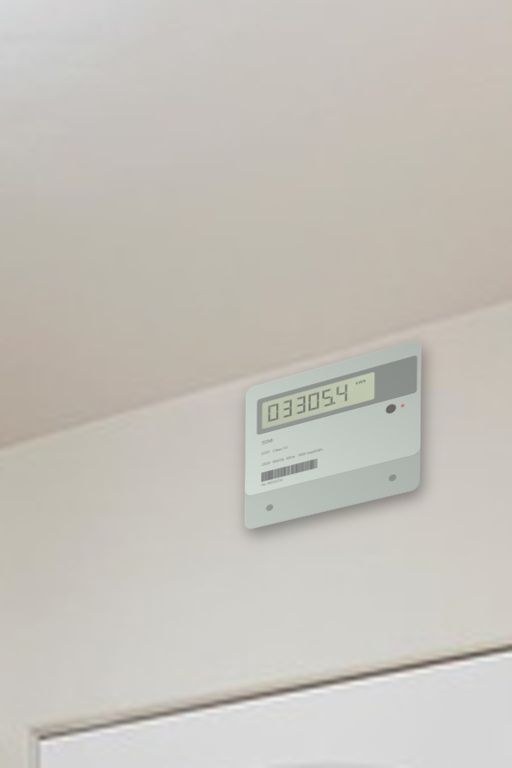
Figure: 3305.4 kWh
